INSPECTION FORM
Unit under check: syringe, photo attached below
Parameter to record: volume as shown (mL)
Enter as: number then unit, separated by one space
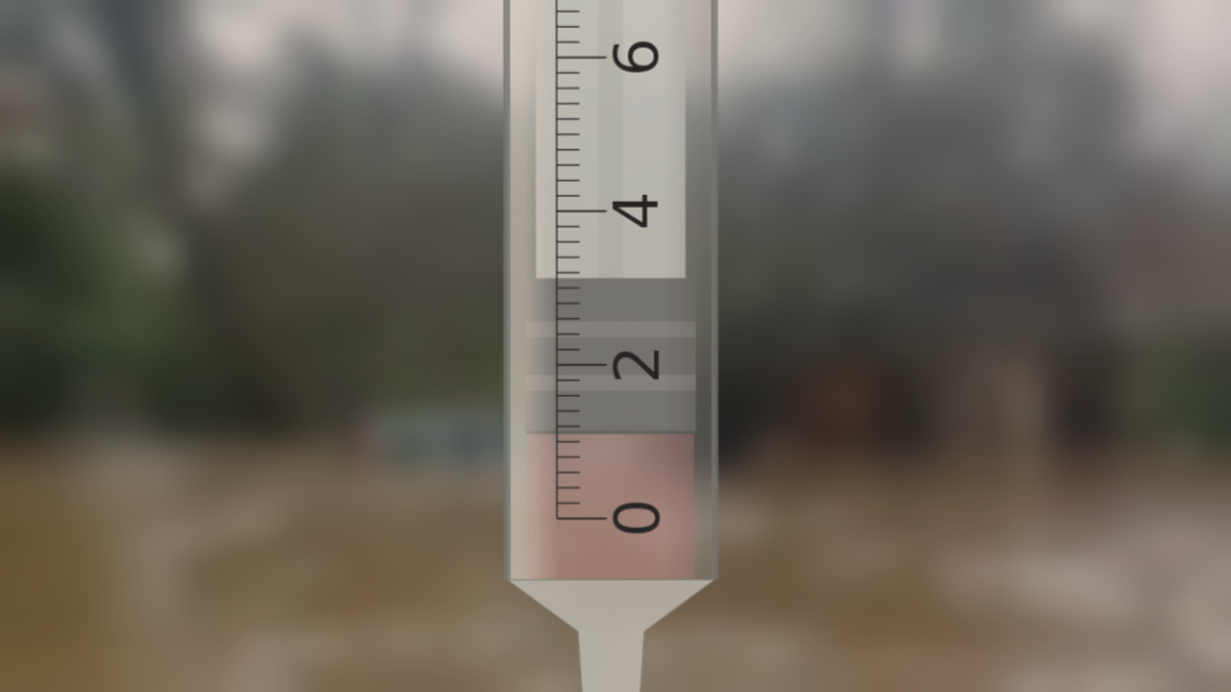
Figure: 1.1 mL
